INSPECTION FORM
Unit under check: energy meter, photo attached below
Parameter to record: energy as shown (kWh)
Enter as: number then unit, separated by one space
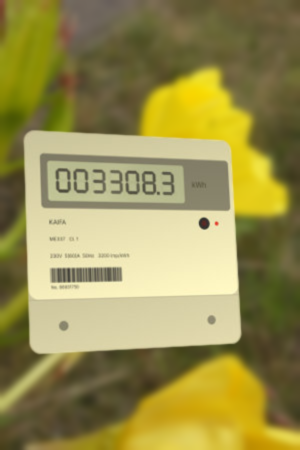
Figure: 3308.3 kWh
